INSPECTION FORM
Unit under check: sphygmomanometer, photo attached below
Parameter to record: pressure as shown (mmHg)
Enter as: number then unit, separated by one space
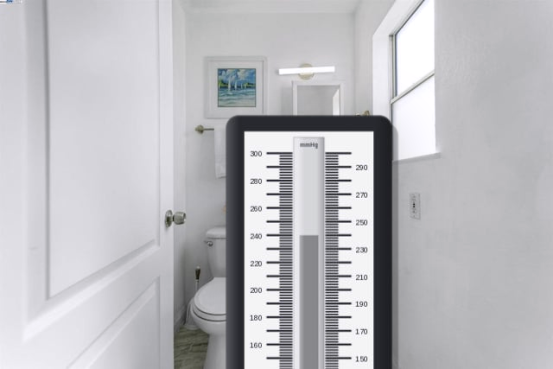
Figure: 240 mmHg
